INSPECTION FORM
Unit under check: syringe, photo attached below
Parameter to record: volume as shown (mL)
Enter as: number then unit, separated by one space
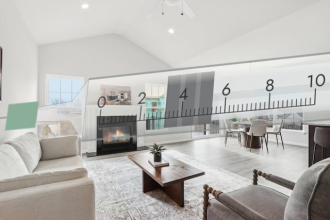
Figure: 3.2 mL
